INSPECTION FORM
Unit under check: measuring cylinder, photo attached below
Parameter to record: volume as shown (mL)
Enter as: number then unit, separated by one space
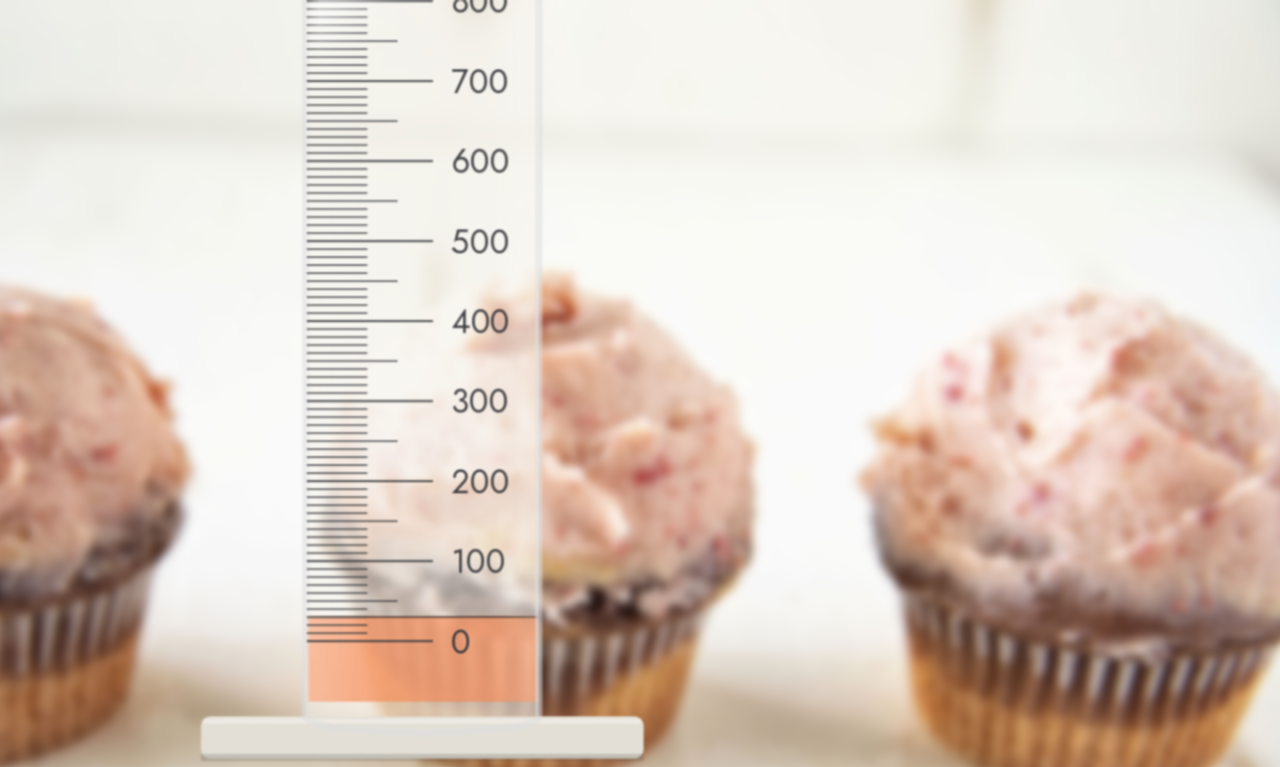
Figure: 30 mL
